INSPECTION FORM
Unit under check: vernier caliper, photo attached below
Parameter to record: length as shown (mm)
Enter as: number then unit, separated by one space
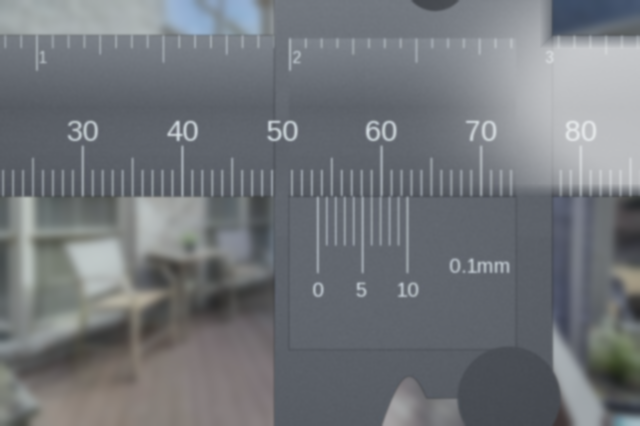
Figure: 53.6 mm
